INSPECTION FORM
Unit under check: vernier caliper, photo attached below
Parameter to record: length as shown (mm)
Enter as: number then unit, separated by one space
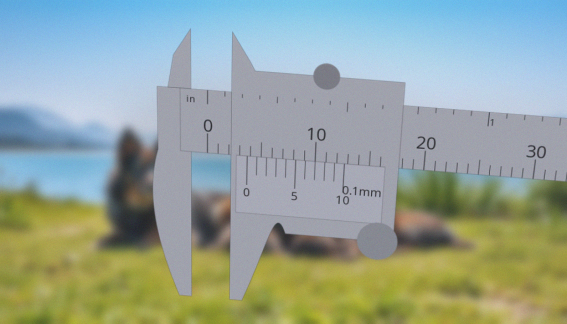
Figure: 3.7 mm
